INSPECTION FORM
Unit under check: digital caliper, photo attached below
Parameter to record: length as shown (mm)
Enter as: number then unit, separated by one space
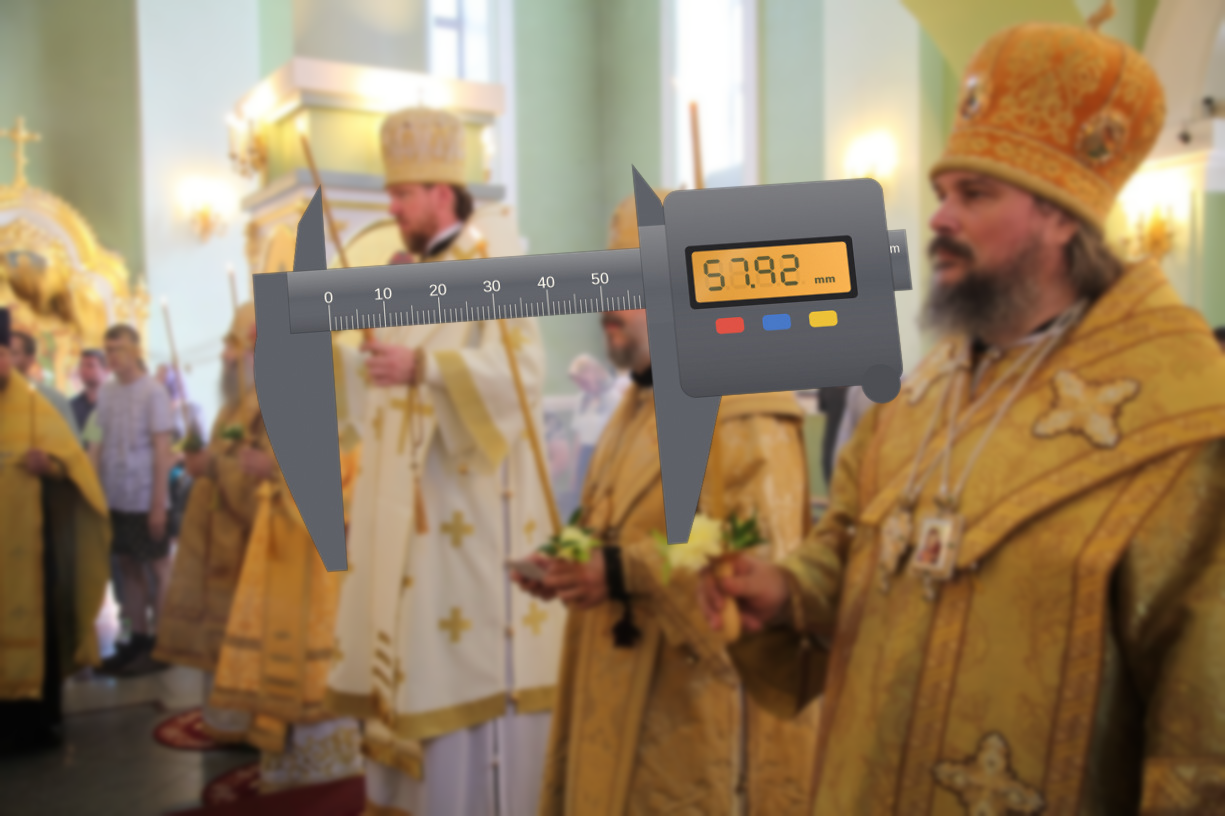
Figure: 57.92 mm
